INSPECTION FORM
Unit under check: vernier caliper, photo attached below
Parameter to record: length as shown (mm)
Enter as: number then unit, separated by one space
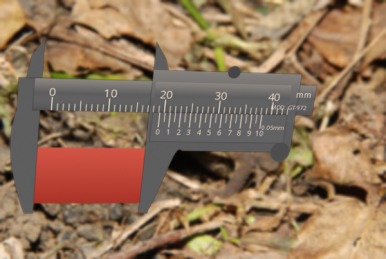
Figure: 19.2 mm
